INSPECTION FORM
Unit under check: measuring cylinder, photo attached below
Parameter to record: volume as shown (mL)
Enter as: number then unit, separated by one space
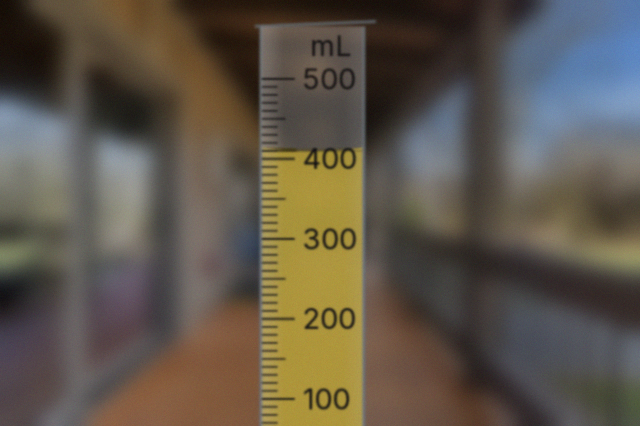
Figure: 410 mL
